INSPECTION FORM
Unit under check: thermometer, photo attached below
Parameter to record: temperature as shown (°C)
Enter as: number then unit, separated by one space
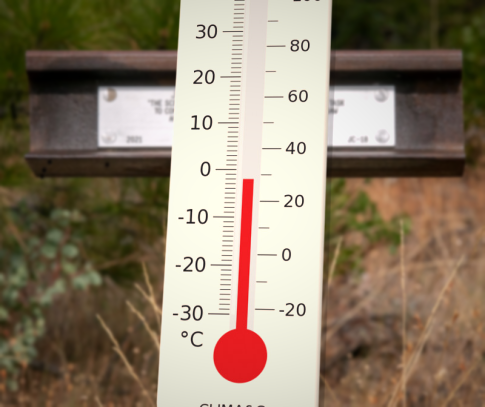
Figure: -2 °C
